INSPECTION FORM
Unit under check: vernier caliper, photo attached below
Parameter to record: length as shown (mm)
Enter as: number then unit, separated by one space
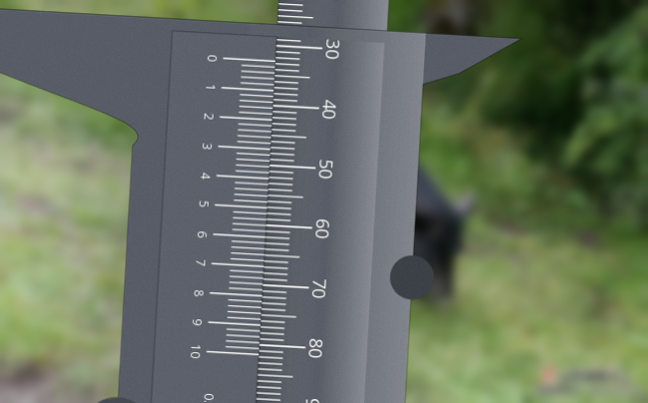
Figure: 32.6 mm
